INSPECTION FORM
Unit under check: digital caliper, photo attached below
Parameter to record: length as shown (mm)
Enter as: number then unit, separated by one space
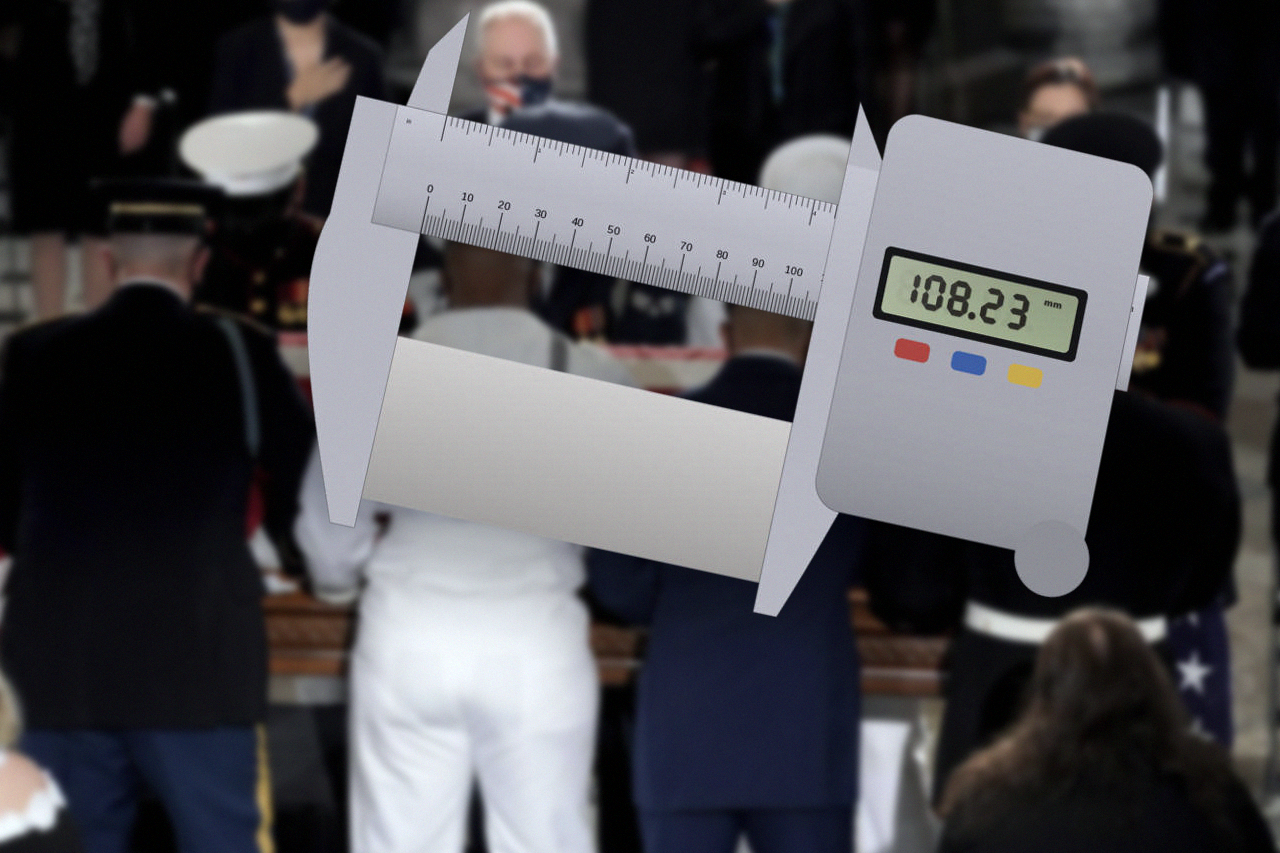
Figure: 108.23 mm
